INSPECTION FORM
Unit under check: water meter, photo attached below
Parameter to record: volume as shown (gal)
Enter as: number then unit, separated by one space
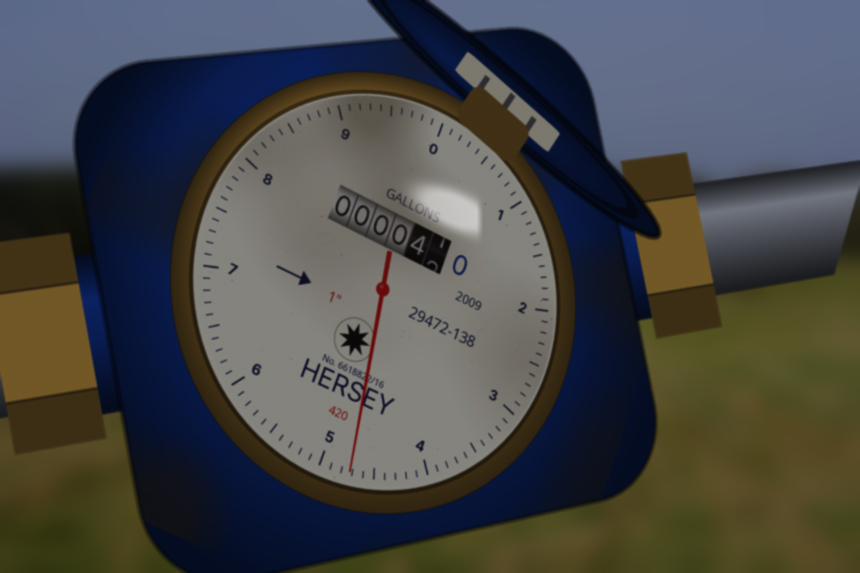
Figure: 414.7 gal
